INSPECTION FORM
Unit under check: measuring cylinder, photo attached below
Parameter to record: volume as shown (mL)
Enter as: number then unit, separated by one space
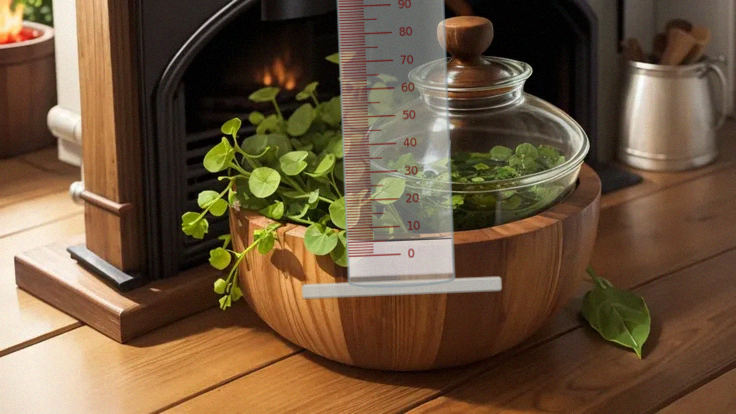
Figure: 5 mL
